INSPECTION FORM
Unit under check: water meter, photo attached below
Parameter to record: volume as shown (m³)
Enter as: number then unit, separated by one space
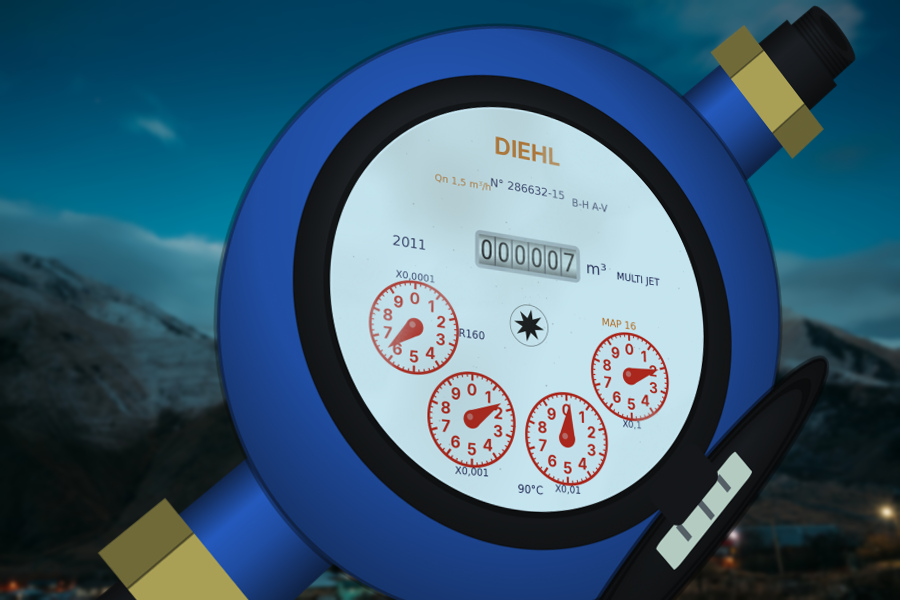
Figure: 7.2016 m³
